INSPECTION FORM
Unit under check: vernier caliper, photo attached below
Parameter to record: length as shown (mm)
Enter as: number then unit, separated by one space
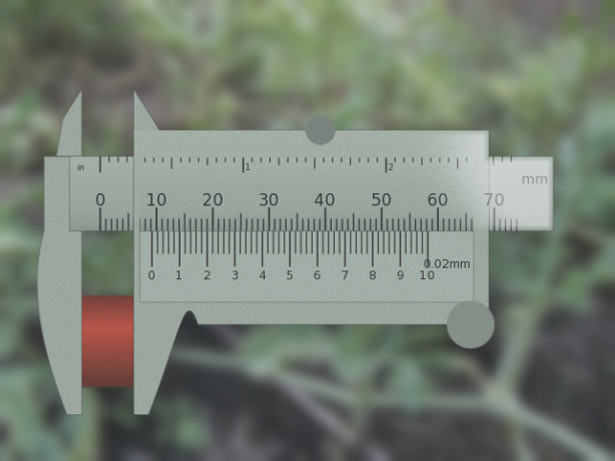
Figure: 9.2 mm
